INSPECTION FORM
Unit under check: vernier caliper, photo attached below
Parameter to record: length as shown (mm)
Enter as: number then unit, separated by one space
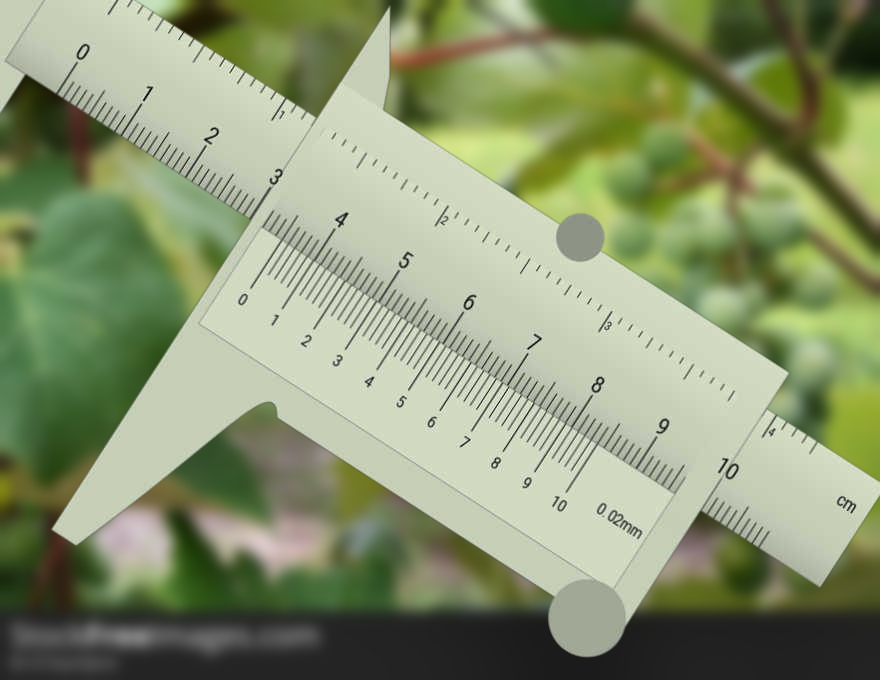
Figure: 35.0 mm
